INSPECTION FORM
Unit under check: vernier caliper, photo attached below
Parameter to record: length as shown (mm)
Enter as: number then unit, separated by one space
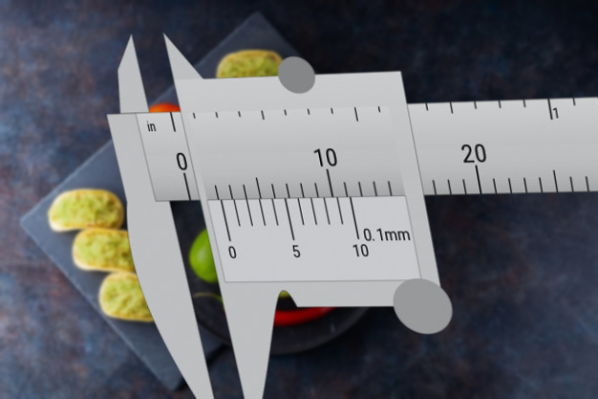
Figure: 2.2 mm
